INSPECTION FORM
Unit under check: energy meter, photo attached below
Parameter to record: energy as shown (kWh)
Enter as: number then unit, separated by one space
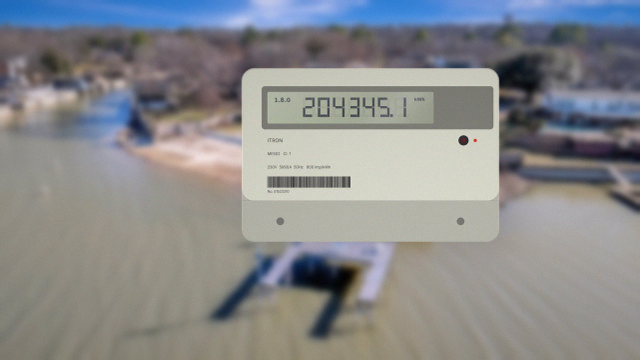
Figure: 204345.1 kWh
